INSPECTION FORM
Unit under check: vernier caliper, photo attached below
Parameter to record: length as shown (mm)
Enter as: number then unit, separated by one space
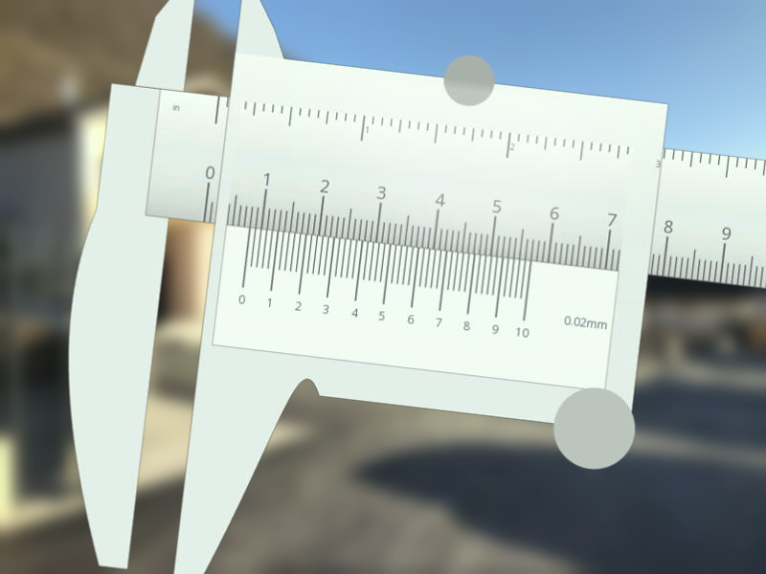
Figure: 8.0 mm
